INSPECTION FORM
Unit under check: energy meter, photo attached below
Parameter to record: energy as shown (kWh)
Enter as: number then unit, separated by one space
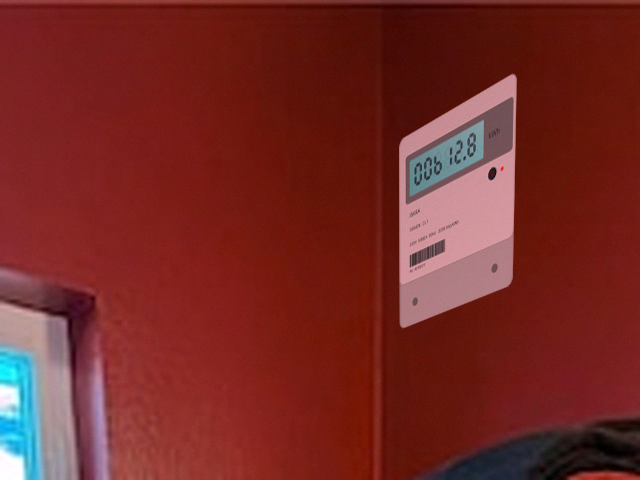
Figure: 612.8 kWh
